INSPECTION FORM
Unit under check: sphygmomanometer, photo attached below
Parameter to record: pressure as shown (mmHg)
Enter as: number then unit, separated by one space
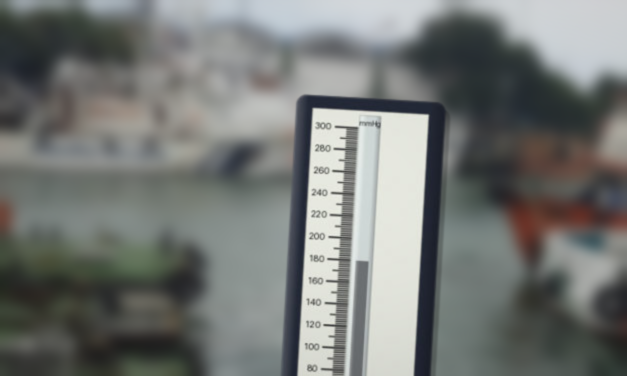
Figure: 180 mmHg
